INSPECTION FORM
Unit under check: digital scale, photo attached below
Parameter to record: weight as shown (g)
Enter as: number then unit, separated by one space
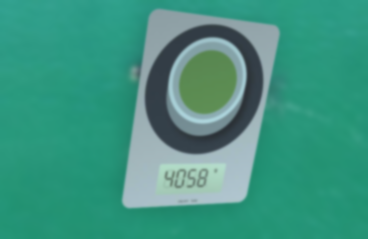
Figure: 4058 g
